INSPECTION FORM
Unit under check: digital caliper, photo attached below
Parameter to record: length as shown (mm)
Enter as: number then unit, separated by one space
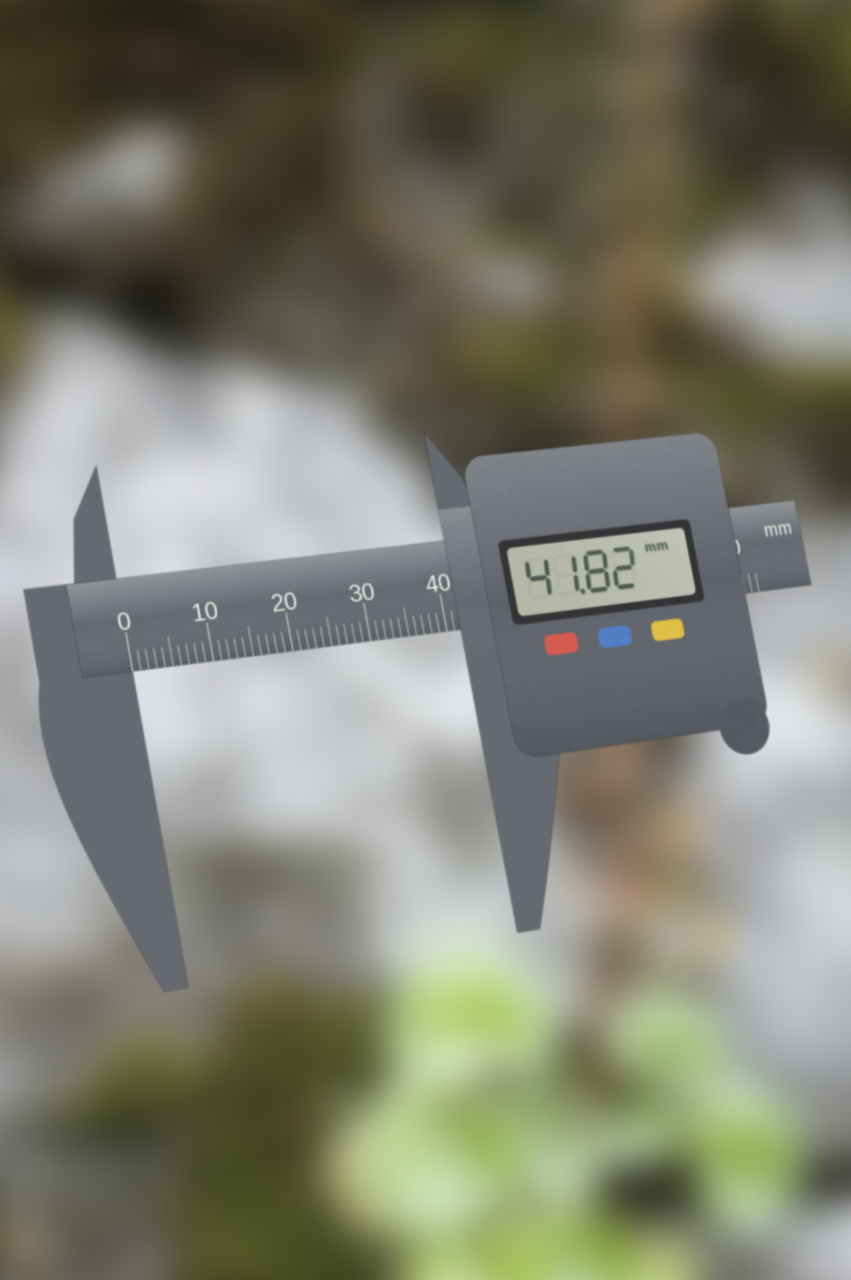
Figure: 41.82 mm
